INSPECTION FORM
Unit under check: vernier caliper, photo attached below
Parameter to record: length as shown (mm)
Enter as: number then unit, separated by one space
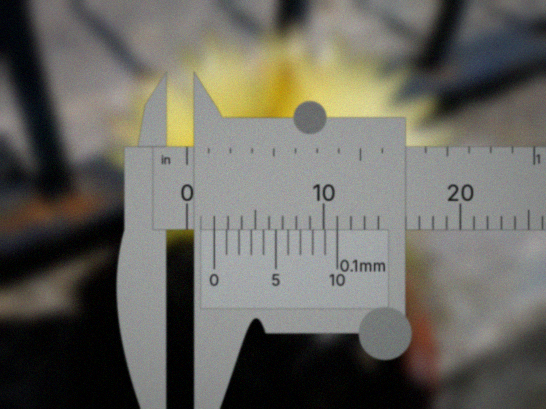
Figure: 2.0 mm
